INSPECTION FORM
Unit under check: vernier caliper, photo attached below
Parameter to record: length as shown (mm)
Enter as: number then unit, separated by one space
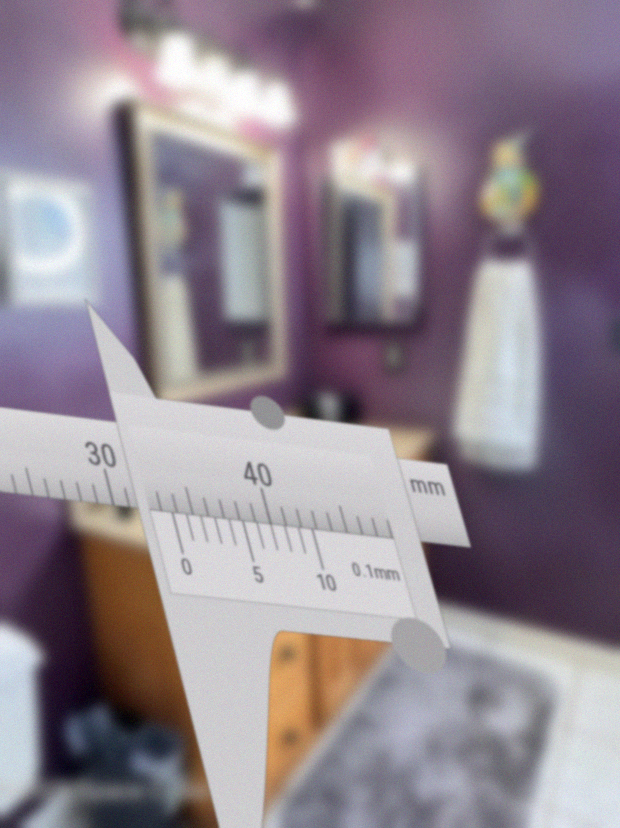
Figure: 33.7 mm
